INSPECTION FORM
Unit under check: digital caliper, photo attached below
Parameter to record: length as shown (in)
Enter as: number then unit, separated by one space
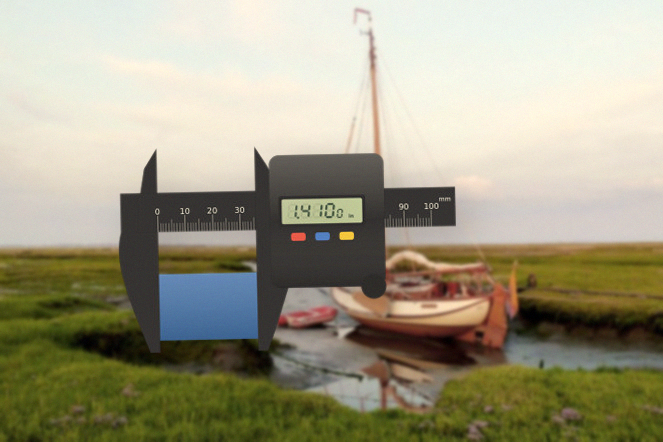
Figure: 1.4100 in
